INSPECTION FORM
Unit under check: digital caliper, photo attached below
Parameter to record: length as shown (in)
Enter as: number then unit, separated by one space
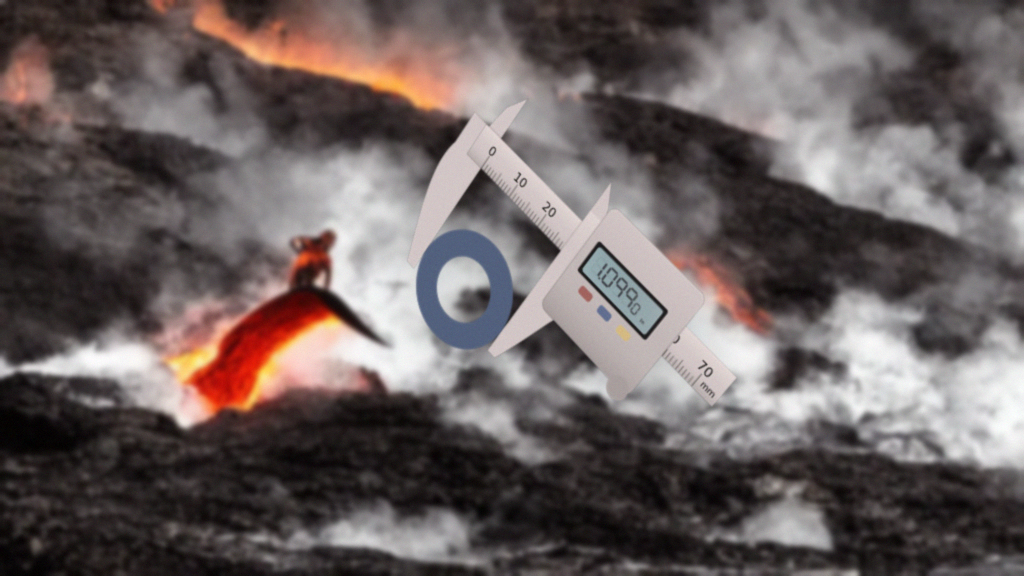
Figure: 1.0990 in
